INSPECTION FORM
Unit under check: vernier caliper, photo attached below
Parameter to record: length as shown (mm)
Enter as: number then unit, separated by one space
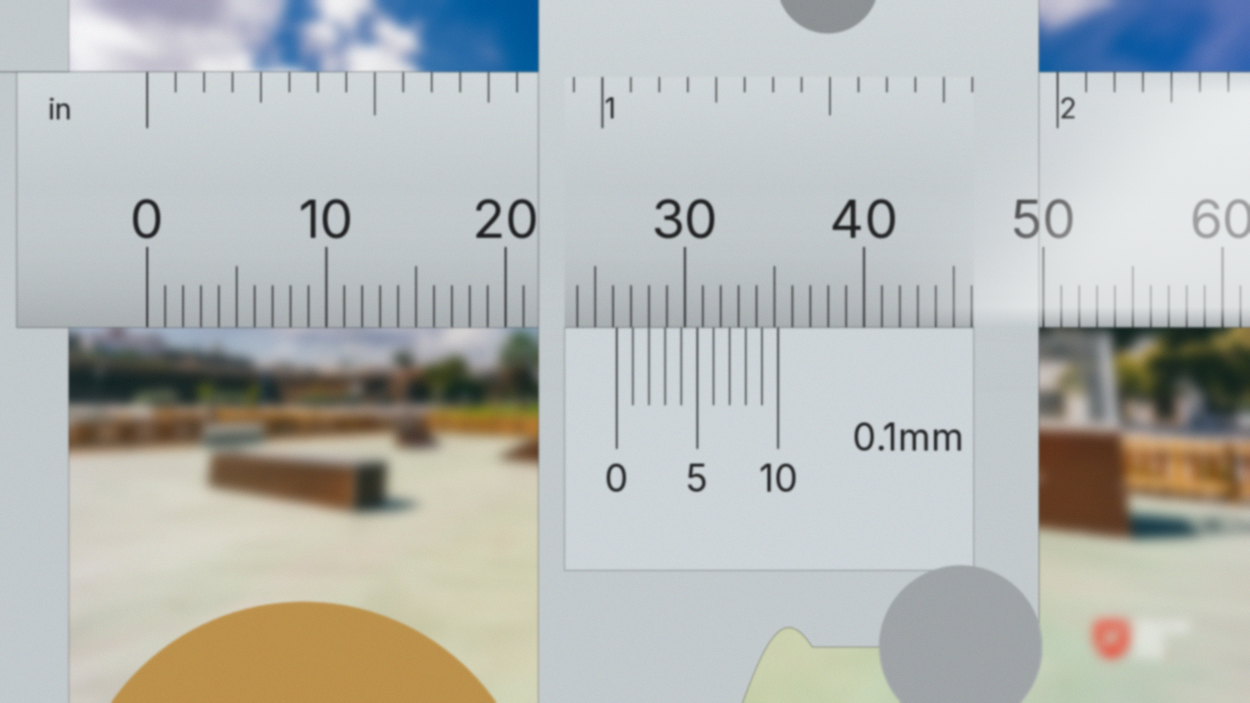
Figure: 26.2 mm
